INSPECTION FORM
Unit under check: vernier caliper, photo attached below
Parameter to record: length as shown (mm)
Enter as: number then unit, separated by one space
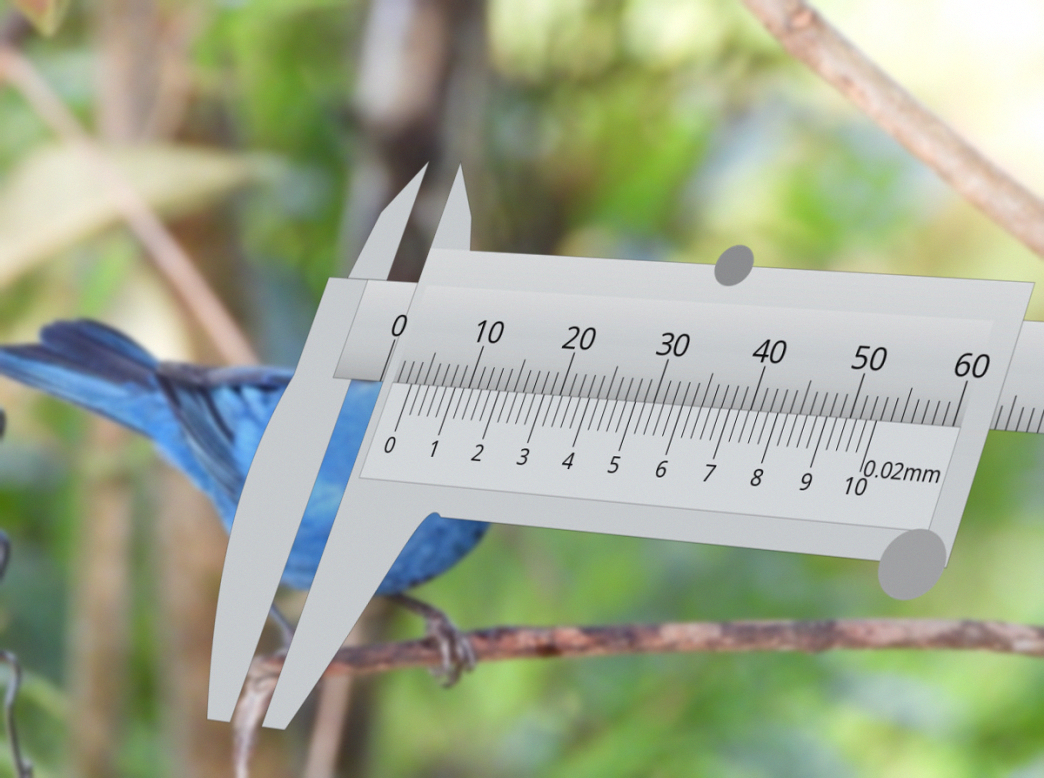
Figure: 3.6 mm
